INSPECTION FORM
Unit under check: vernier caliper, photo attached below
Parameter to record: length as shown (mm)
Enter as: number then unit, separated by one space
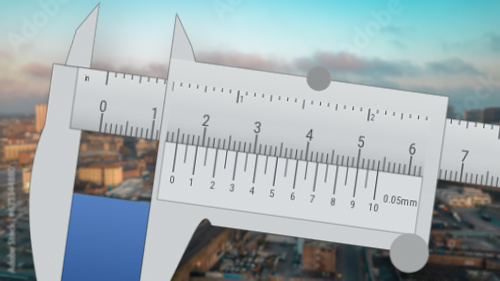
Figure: 15.0 mm
